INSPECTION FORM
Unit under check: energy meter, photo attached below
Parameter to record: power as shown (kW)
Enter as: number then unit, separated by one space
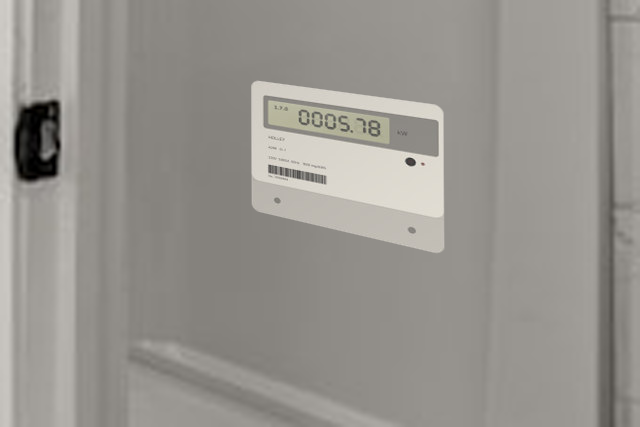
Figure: 5.78 kW
